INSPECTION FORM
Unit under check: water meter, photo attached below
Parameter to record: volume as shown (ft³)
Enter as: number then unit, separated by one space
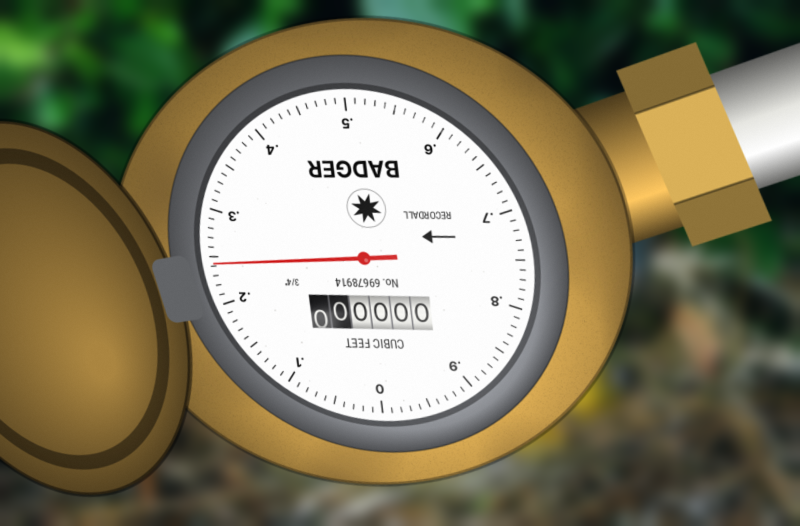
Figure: 0.24 ft³
